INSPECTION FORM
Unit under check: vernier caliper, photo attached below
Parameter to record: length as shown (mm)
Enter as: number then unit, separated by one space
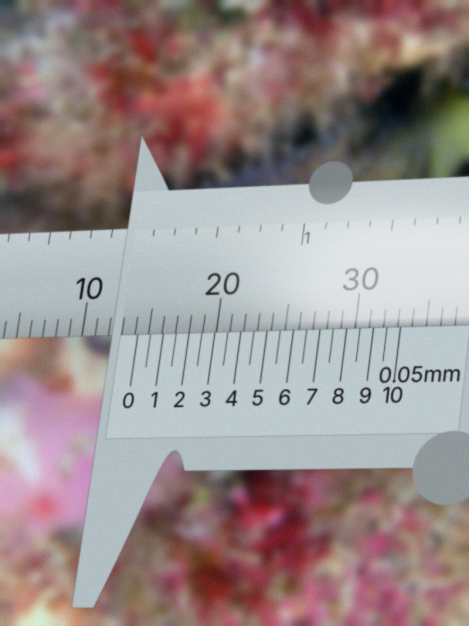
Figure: 14.2 mm
